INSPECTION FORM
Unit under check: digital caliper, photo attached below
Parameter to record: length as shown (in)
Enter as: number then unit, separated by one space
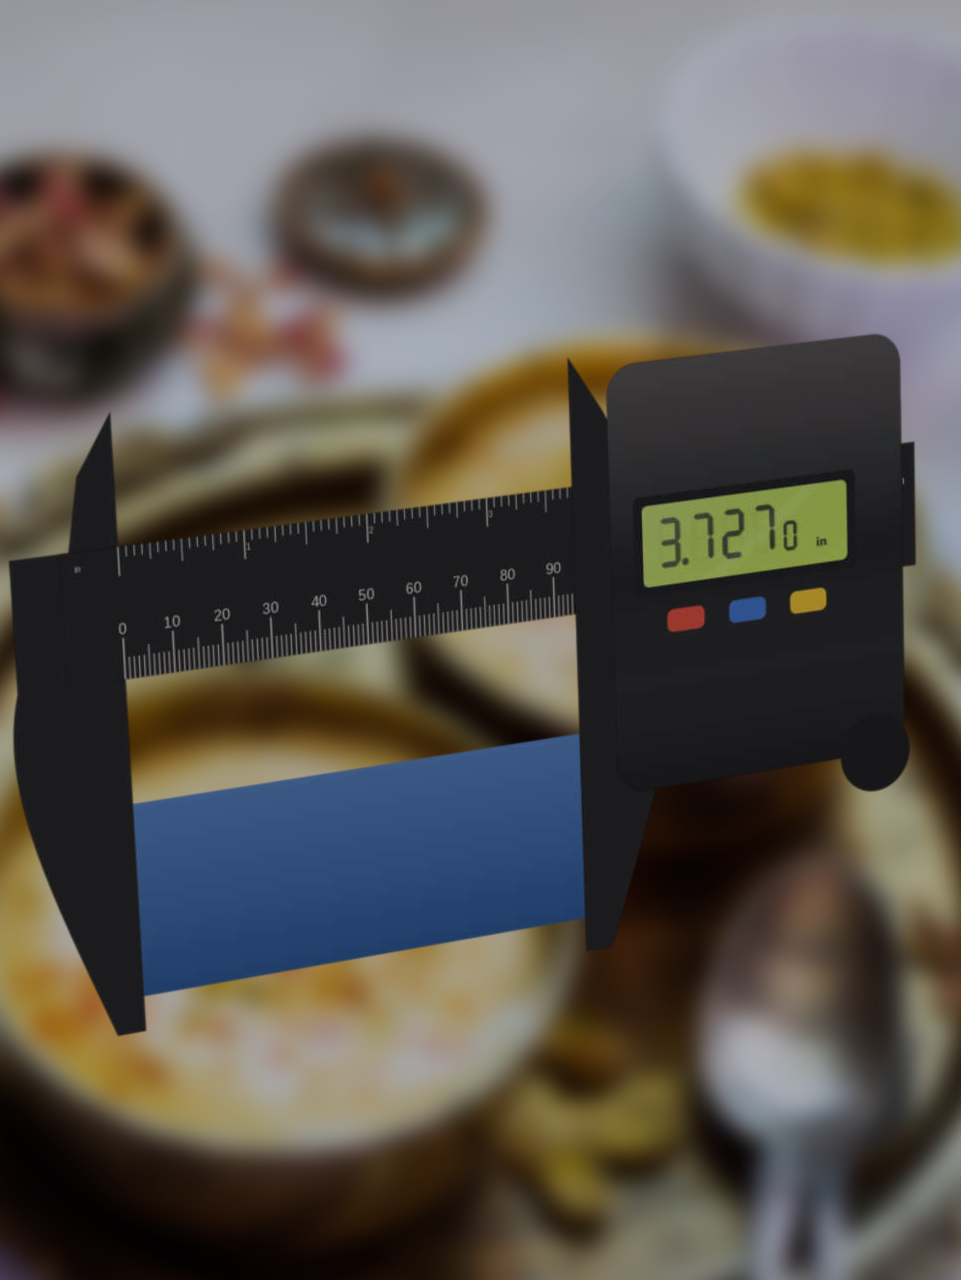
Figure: 3.7270 in
